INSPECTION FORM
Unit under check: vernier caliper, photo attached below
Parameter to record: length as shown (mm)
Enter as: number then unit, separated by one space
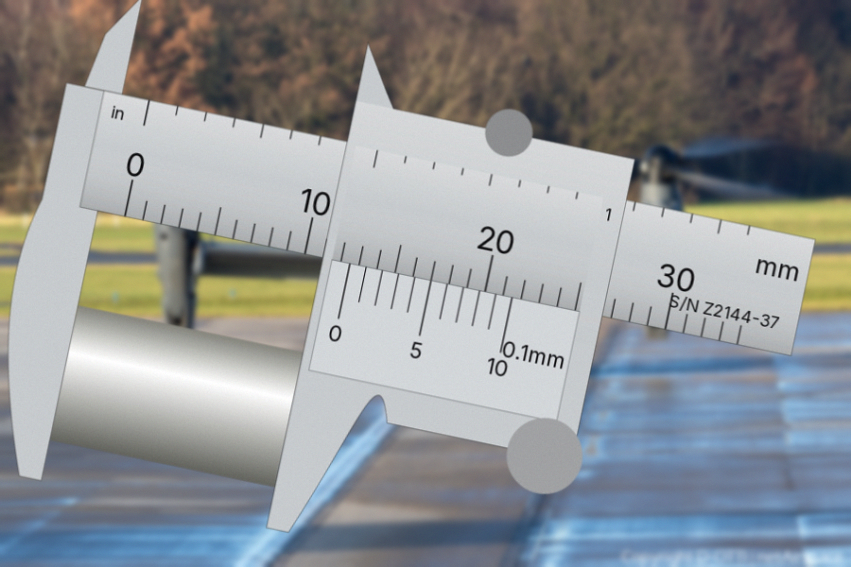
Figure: 12.5 mm
